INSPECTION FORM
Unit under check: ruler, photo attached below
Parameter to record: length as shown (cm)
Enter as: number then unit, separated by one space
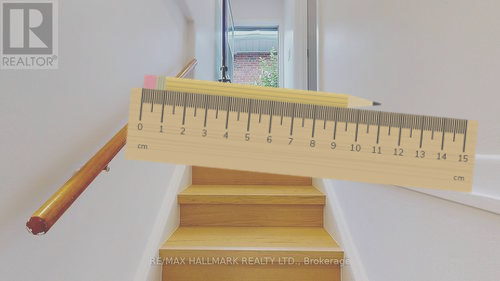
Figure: 11 cm
